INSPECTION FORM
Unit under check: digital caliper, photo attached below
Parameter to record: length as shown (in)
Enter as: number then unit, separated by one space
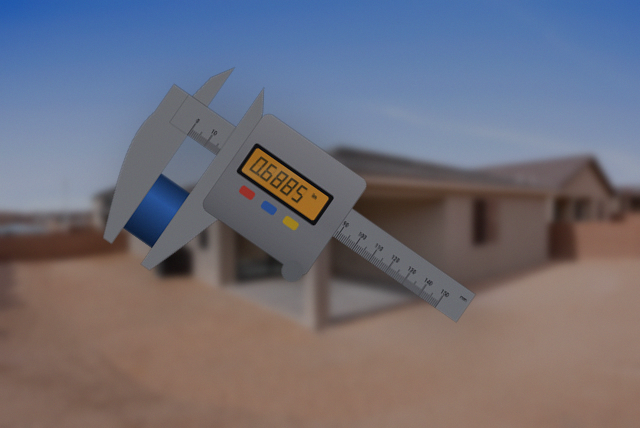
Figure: 0.6885 in
